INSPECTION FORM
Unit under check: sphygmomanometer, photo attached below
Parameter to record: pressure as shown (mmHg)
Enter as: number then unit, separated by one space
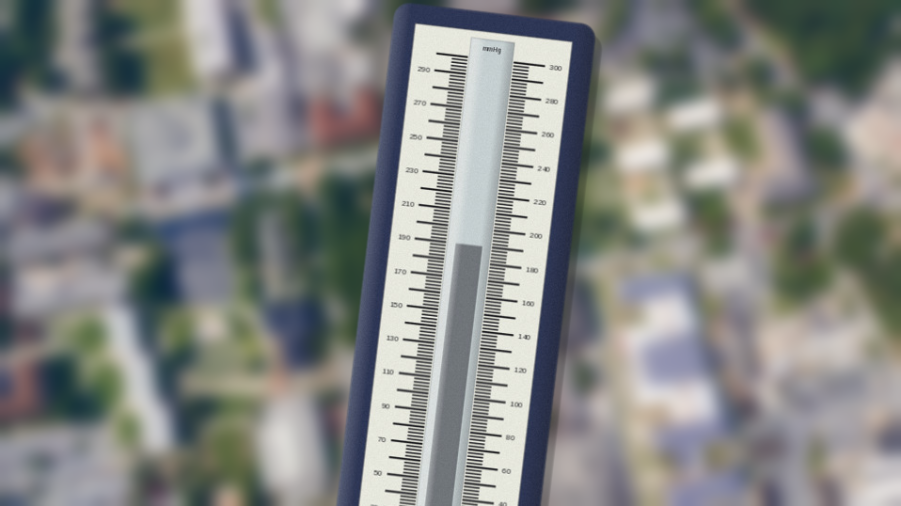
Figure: 190 mmHg
